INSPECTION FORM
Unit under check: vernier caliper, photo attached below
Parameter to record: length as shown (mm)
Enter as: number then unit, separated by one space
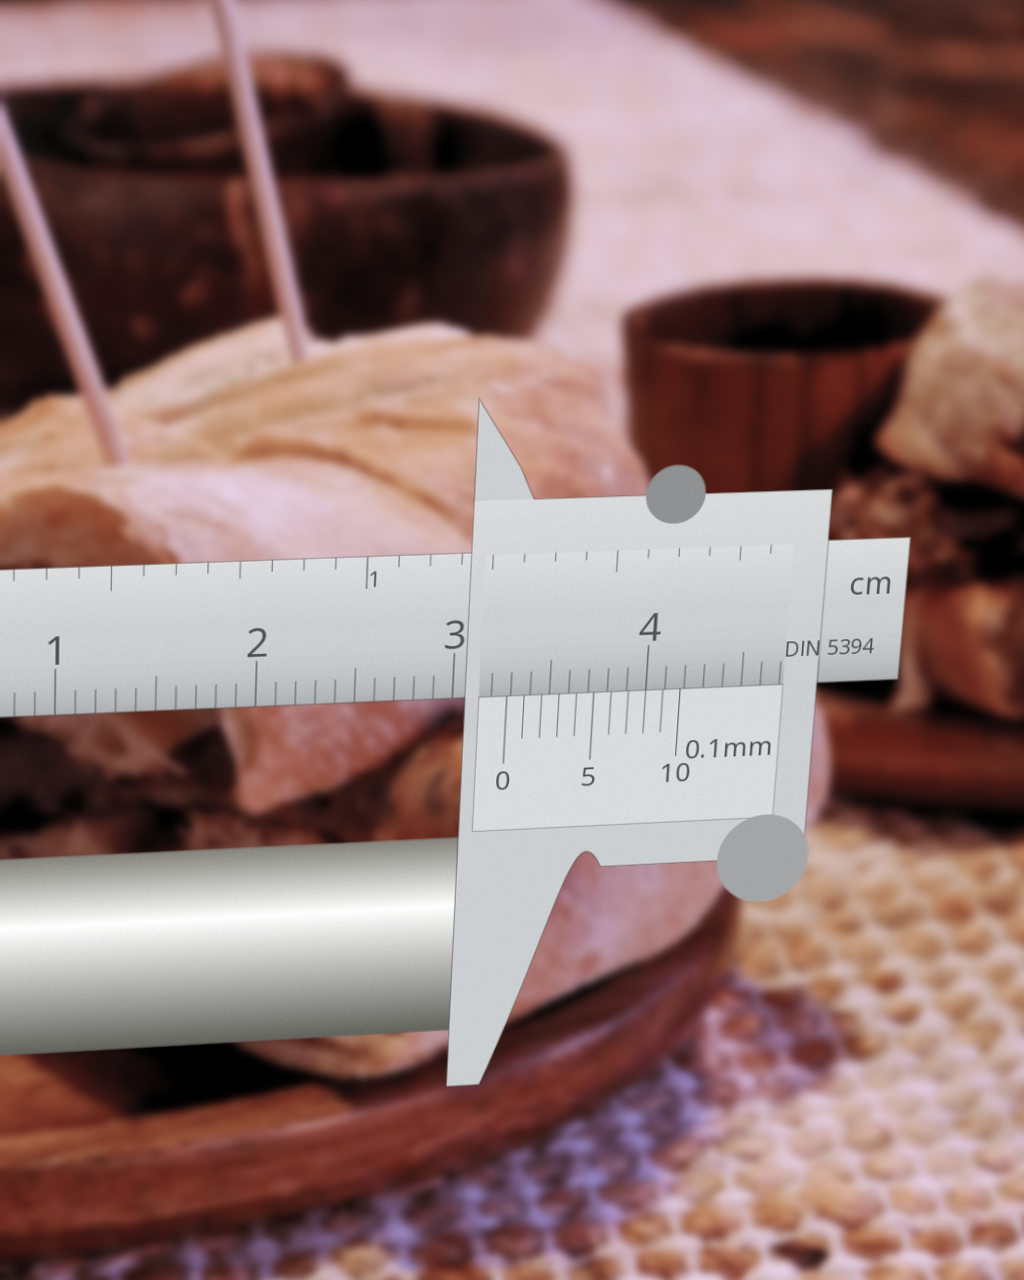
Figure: 32.8 mm
